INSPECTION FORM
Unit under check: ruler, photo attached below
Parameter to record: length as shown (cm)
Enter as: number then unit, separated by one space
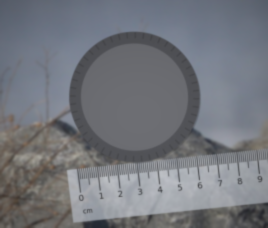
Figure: 6.5 cm
